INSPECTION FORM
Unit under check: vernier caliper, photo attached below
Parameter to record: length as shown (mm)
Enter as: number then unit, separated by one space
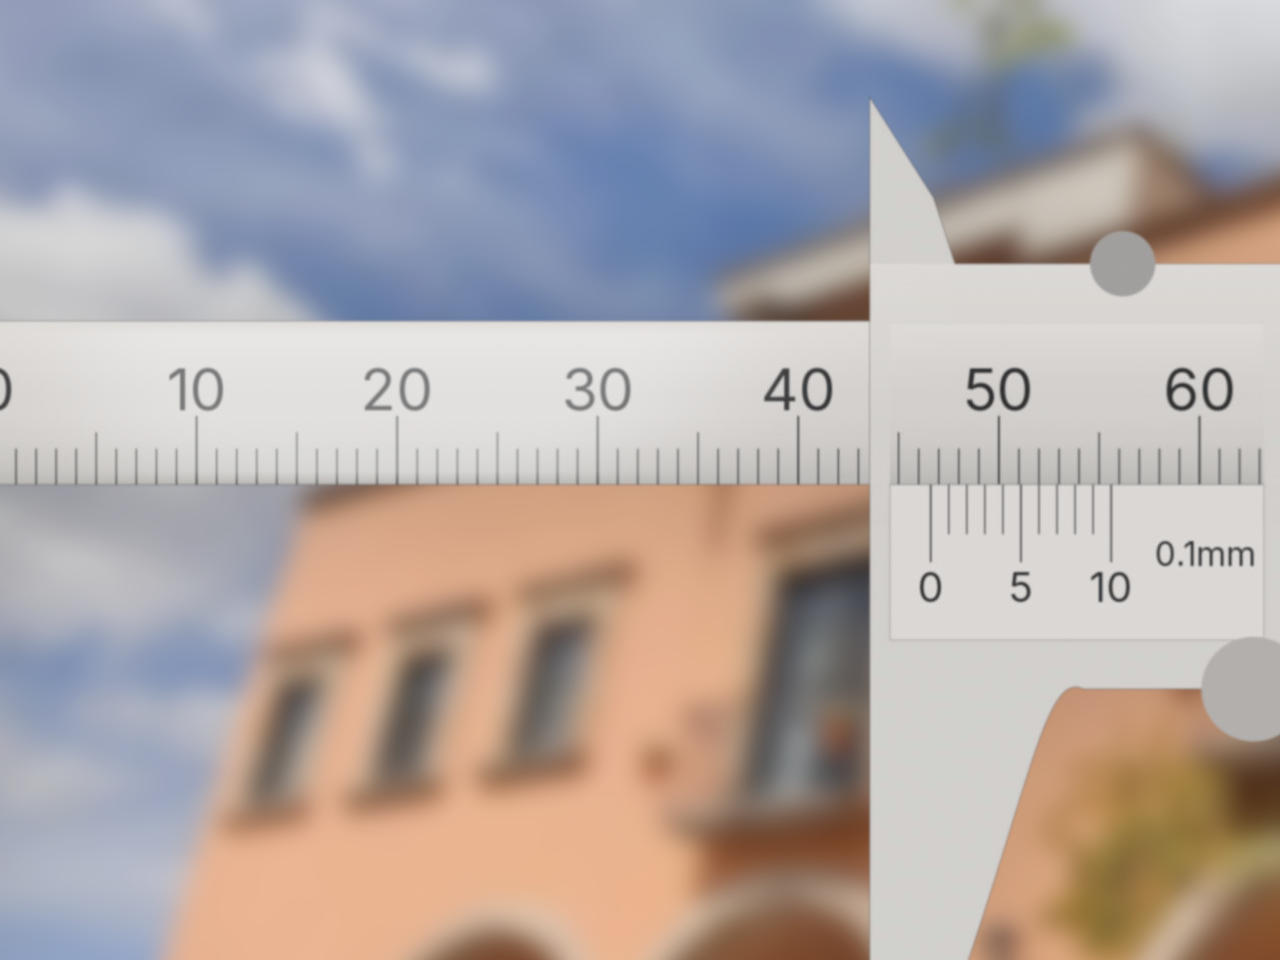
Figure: 46.6 mm
